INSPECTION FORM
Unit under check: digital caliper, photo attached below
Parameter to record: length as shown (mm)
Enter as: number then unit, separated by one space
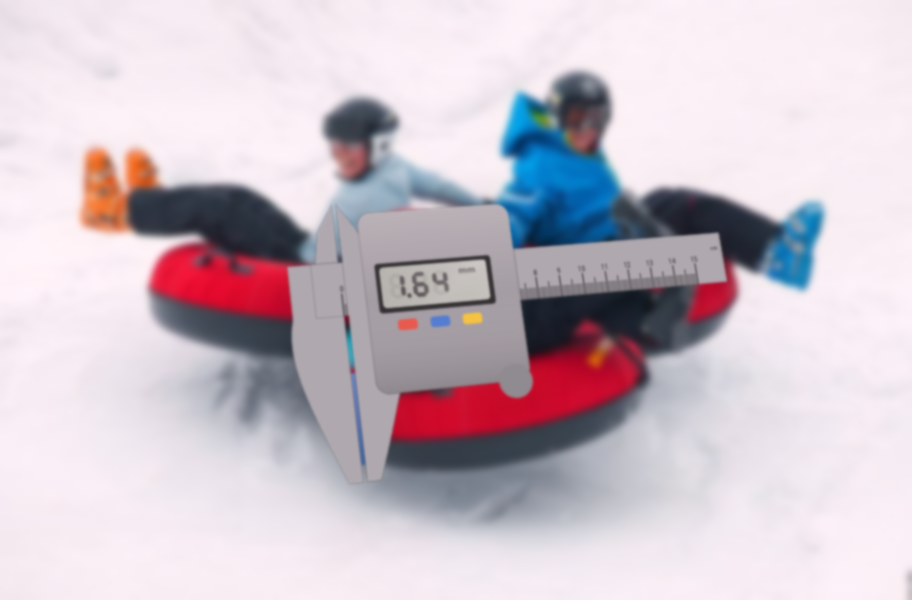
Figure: 1.64 mm
